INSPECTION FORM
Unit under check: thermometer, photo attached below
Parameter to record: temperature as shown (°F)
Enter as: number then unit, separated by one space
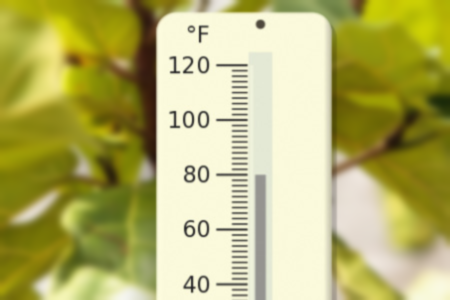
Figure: 80 °F
